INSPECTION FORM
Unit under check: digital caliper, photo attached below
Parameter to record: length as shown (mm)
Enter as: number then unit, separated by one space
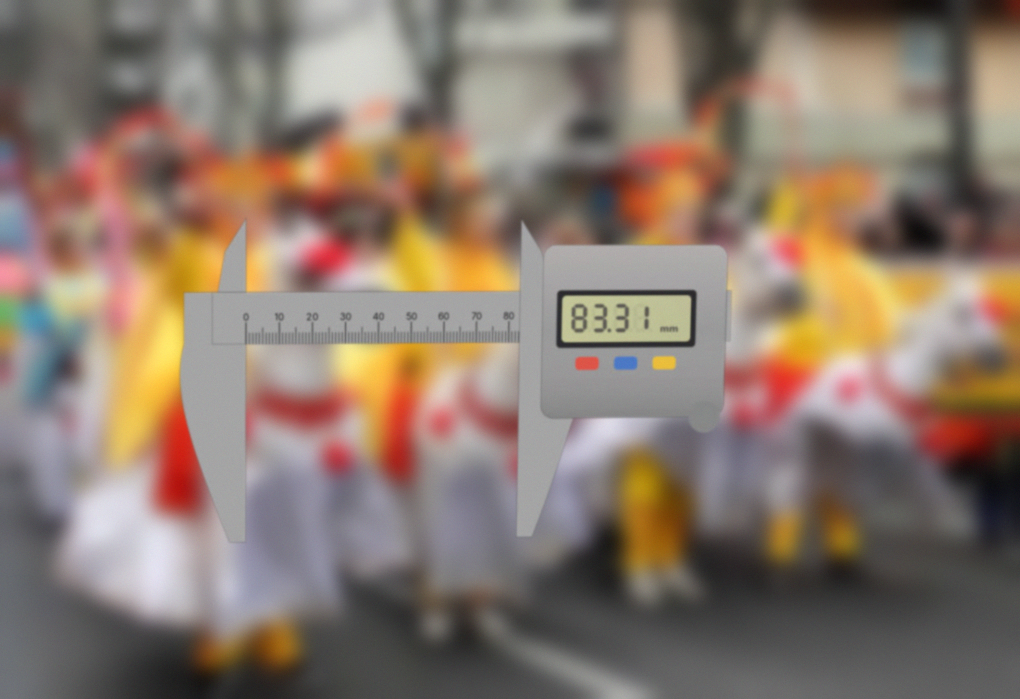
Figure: 83.31 mm
